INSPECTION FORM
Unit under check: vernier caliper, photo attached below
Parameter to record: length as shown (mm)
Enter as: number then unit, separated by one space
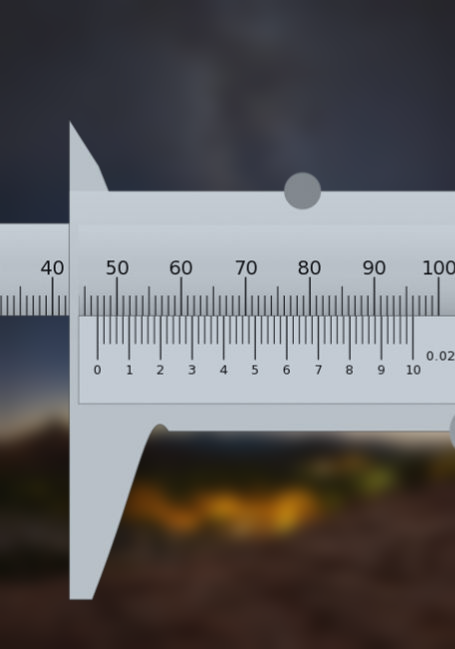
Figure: 47.0 mm
